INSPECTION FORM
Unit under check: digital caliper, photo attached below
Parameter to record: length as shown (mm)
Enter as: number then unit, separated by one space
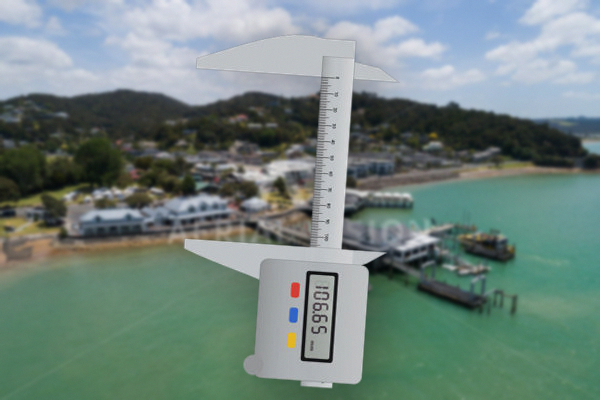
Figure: 106.65 mm
